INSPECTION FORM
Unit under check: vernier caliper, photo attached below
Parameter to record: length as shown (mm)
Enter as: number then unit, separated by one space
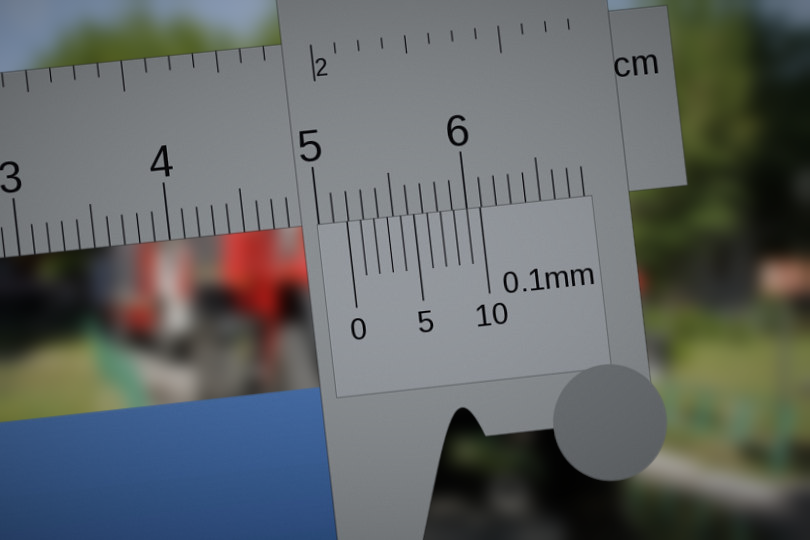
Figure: 51.9 mm
